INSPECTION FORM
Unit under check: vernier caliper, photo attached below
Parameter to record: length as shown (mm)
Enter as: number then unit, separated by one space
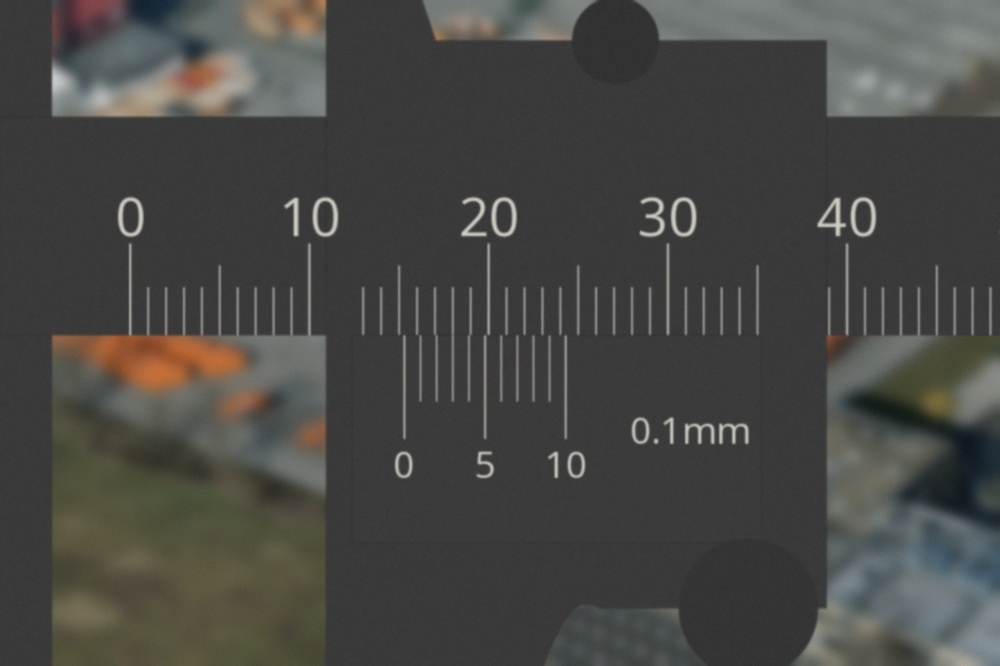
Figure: 15.3 mm
